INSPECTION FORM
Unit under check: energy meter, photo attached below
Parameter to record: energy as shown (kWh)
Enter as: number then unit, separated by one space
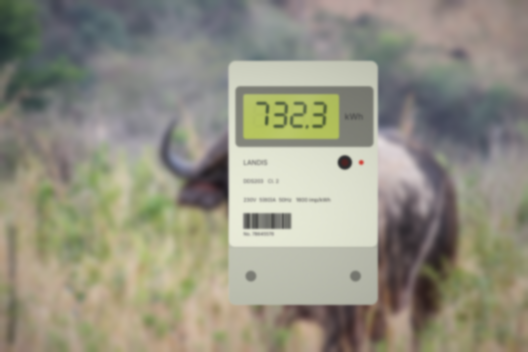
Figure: 732.3 kWh
